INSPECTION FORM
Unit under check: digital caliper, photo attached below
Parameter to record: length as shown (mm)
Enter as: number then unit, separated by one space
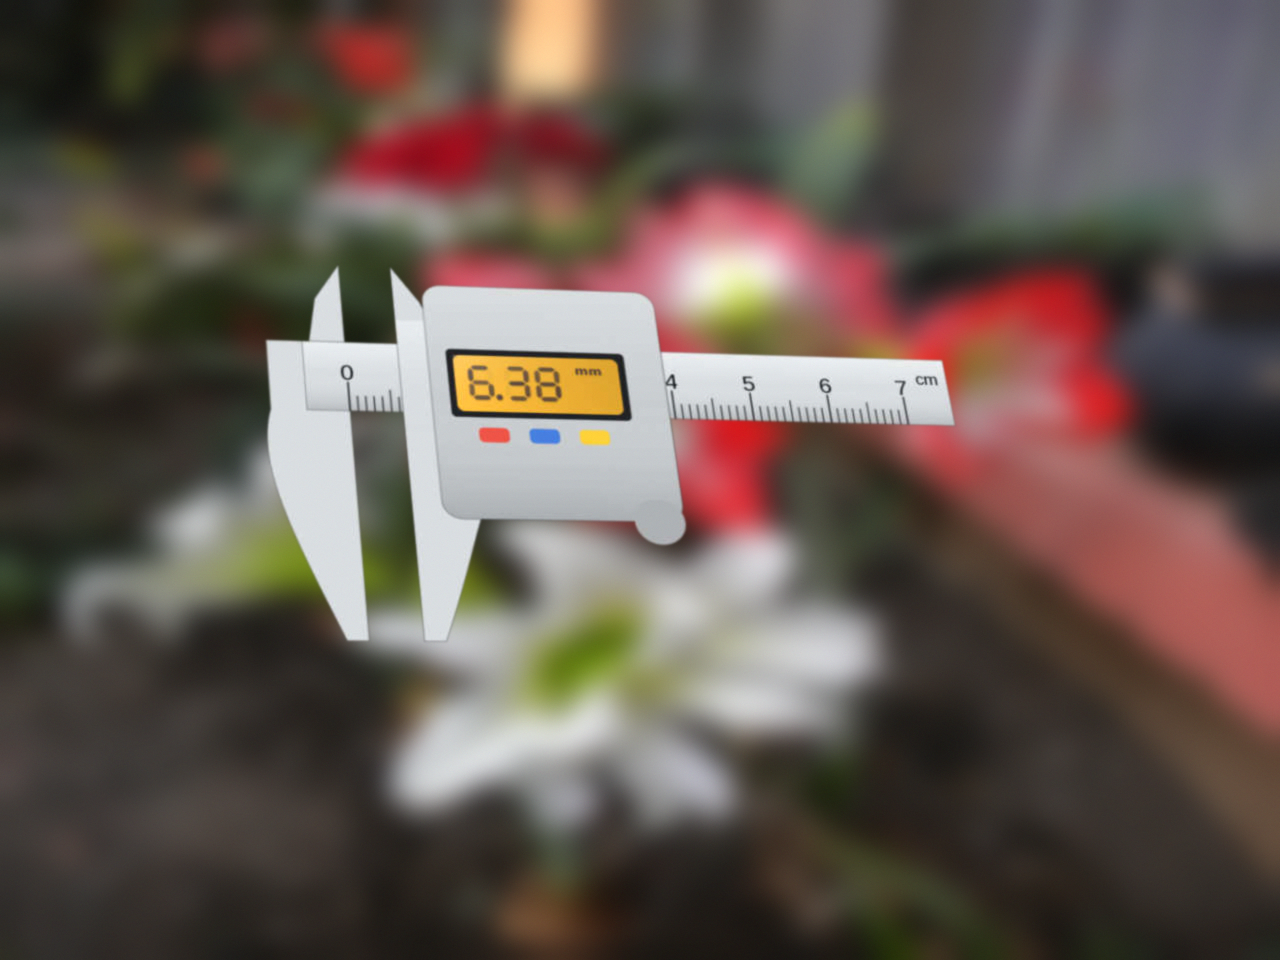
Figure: 6.38 mm
